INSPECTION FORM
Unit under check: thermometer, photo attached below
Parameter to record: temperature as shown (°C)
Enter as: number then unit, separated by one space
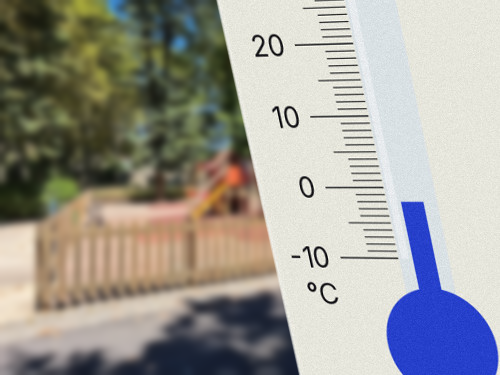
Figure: -2 °C
